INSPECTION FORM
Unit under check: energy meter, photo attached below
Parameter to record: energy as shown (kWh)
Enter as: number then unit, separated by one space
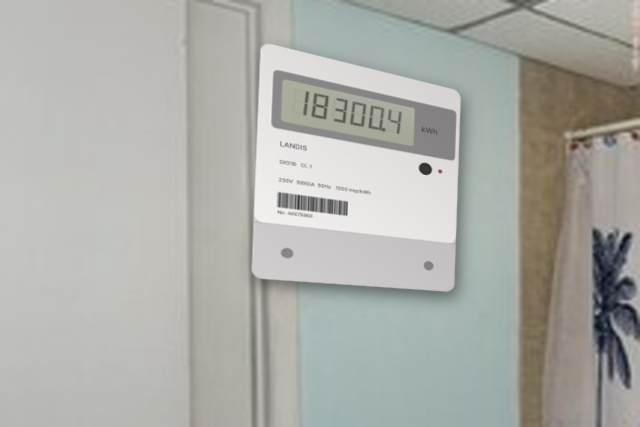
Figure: 18300.4 kWh
